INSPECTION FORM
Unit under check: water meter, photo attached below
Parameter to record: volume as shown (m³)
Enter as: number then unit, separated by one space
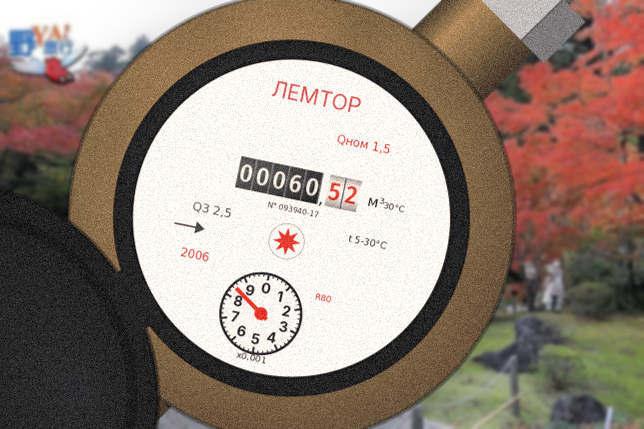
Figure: 60.528 m³
